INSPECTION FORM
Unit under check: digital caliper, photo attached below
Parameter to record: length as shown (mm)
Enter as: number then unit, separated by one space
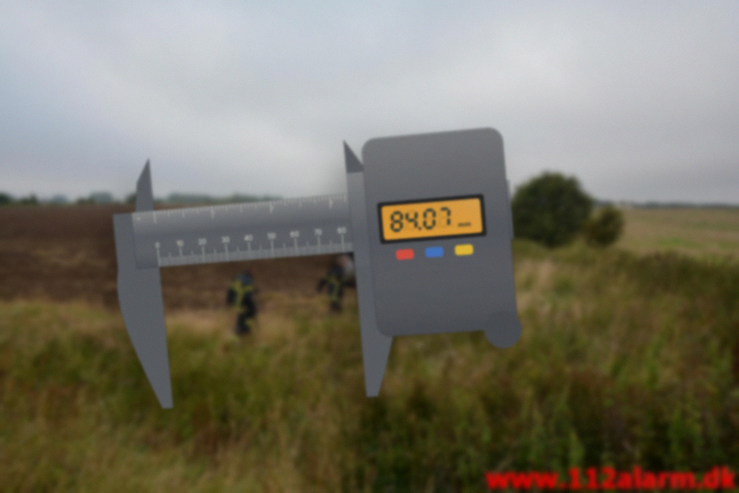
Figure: 84.07 mm
